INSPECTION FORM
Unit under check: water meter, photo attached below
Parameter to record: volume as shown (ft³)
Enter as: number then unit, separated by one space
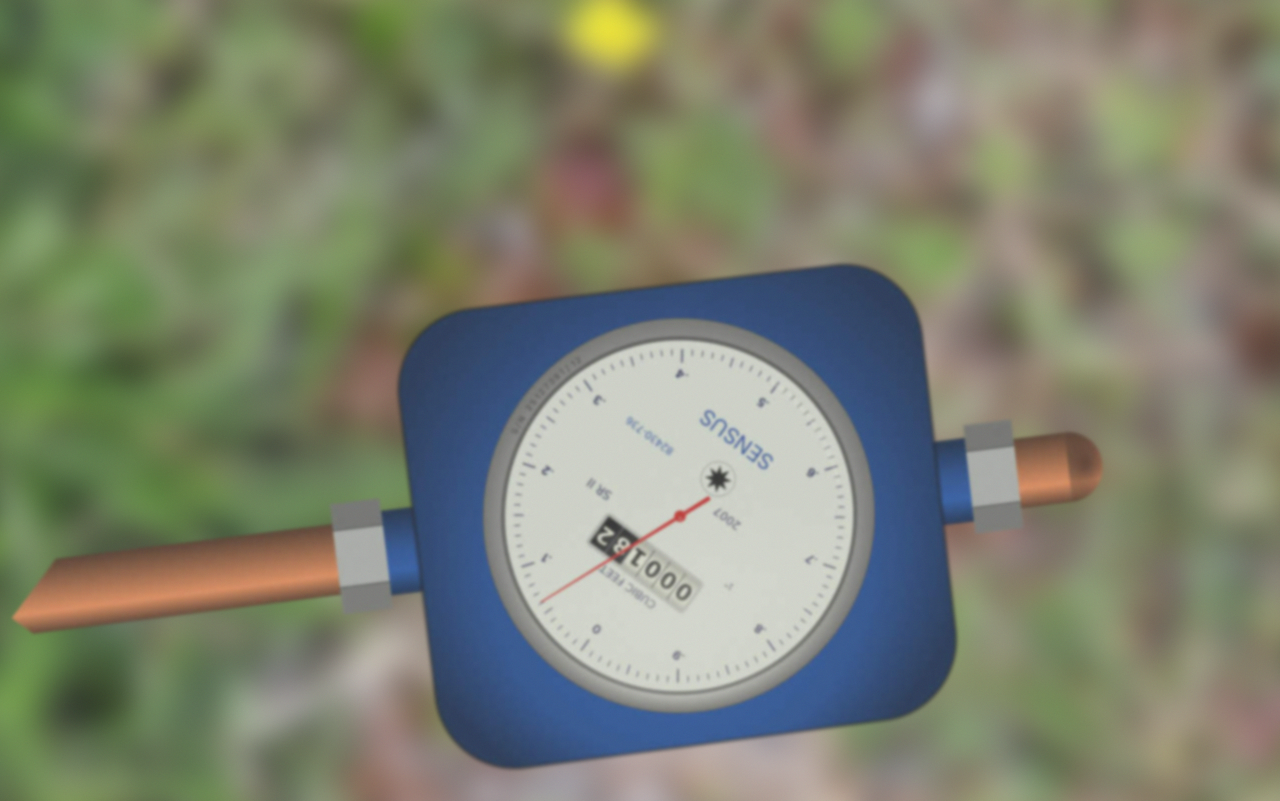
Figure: 182.06 ft³
